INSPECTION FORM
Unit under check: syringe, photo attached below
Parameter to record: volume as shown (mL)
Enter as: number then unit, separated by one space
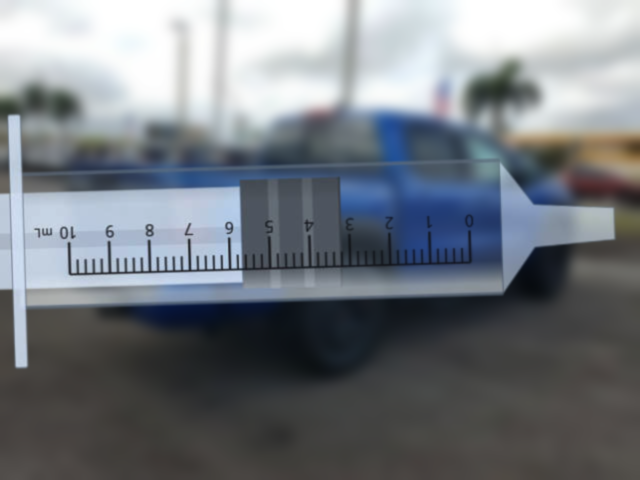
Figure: 3.2 mL
